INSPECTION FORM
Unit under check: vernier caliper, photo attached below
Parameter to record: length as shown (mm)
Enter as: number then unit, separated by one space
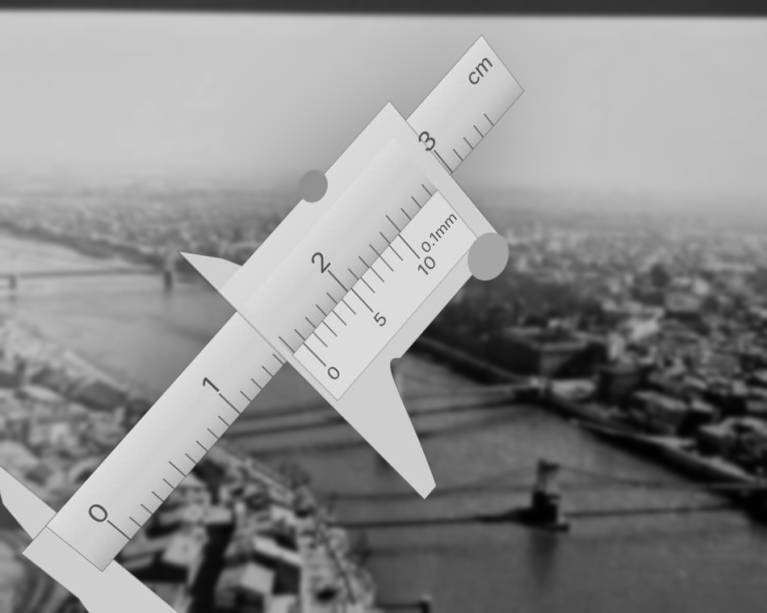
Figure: 15.8 mm
